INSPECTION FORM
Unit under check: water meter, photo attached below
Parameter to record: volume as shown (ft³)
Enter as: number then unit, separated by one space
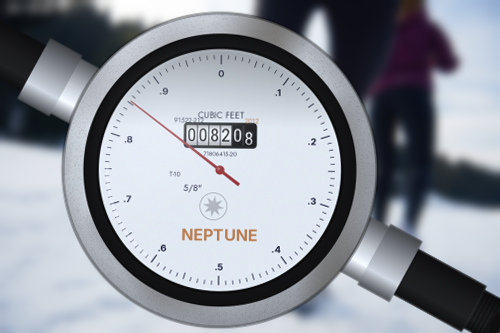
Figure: 8207.85 ft³
